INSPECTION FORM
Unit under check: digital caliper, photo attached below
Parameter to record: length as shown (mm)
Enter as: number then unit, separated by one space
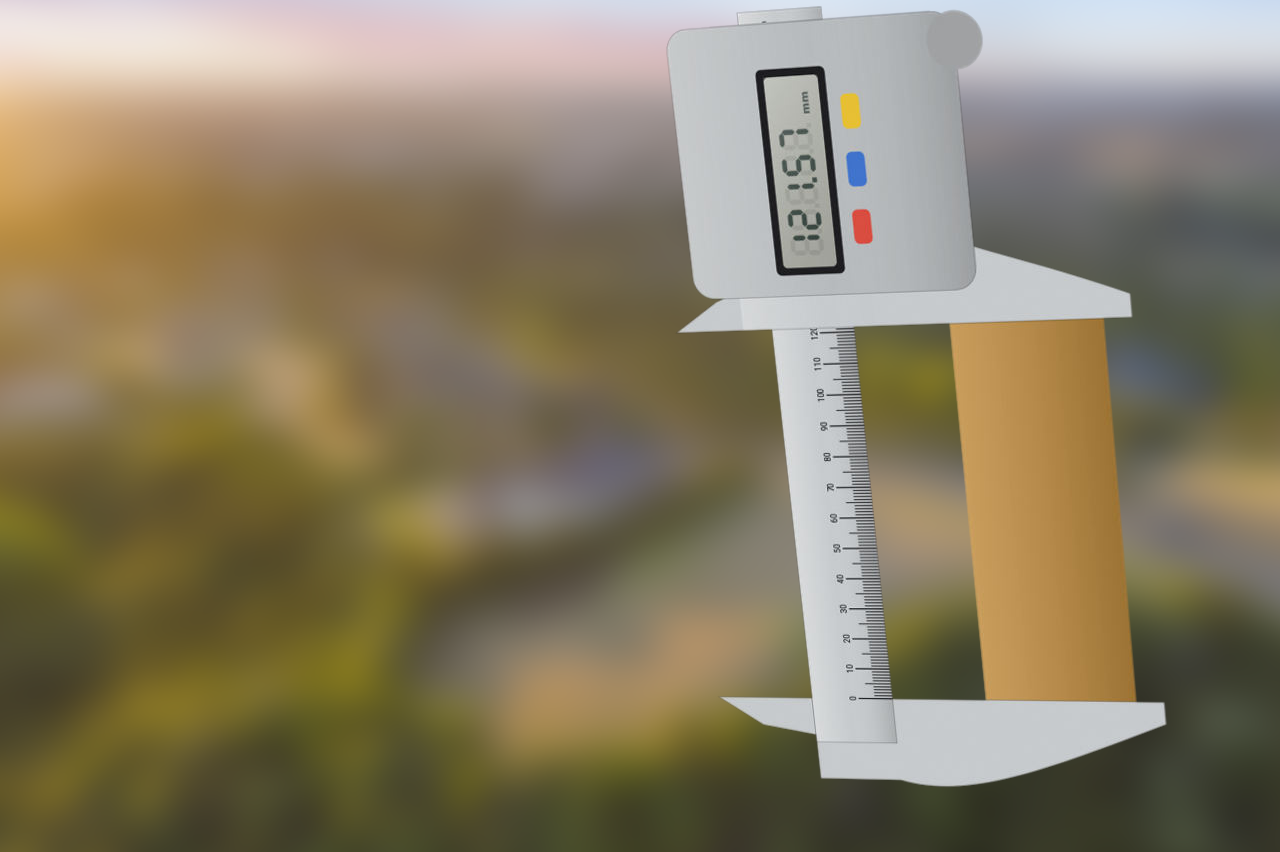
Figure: 121.57 mm
